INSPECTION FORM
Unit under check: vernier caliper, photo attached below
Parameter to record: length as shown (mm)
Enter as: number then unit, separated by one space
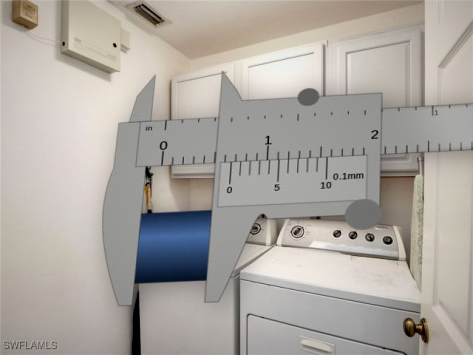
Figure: 6.6 mm
